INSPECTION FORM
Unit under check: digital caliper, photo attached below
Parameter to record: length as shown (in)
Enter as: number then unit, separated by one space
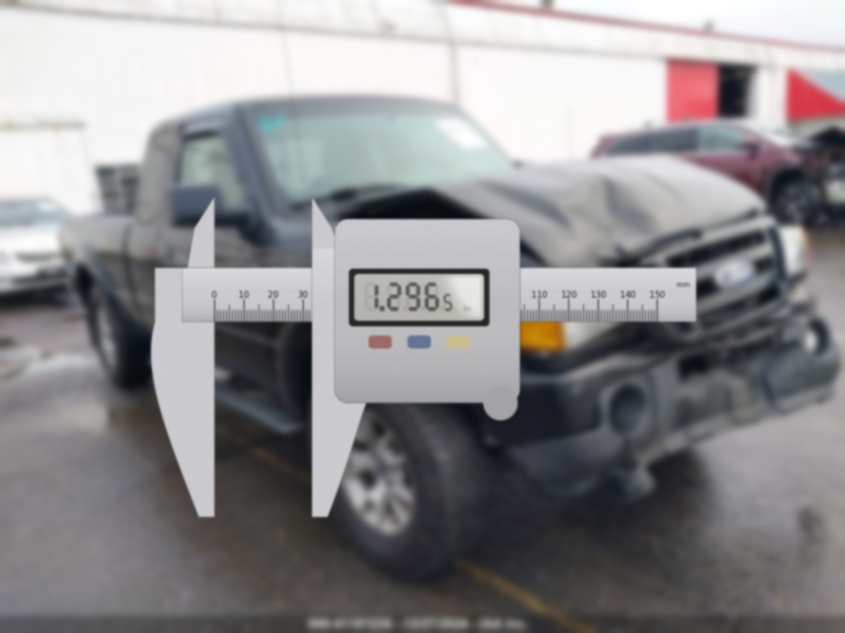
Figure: 1.2965 in
